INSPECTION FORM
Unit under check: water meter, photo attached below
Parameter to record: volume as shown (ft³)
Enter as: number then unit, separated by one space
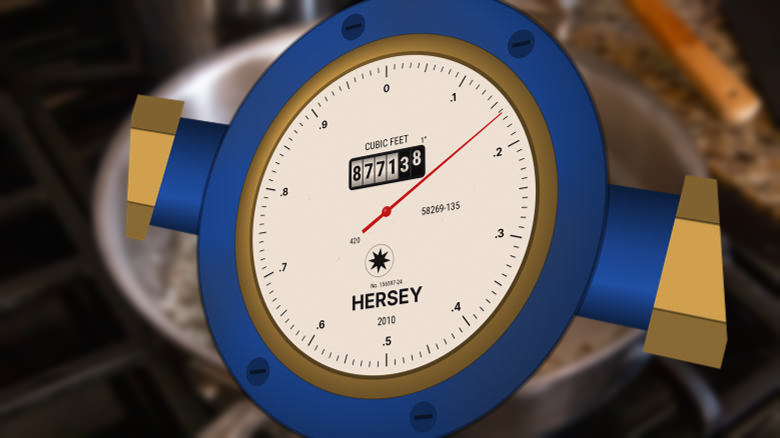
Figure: 877138.16 ft³
